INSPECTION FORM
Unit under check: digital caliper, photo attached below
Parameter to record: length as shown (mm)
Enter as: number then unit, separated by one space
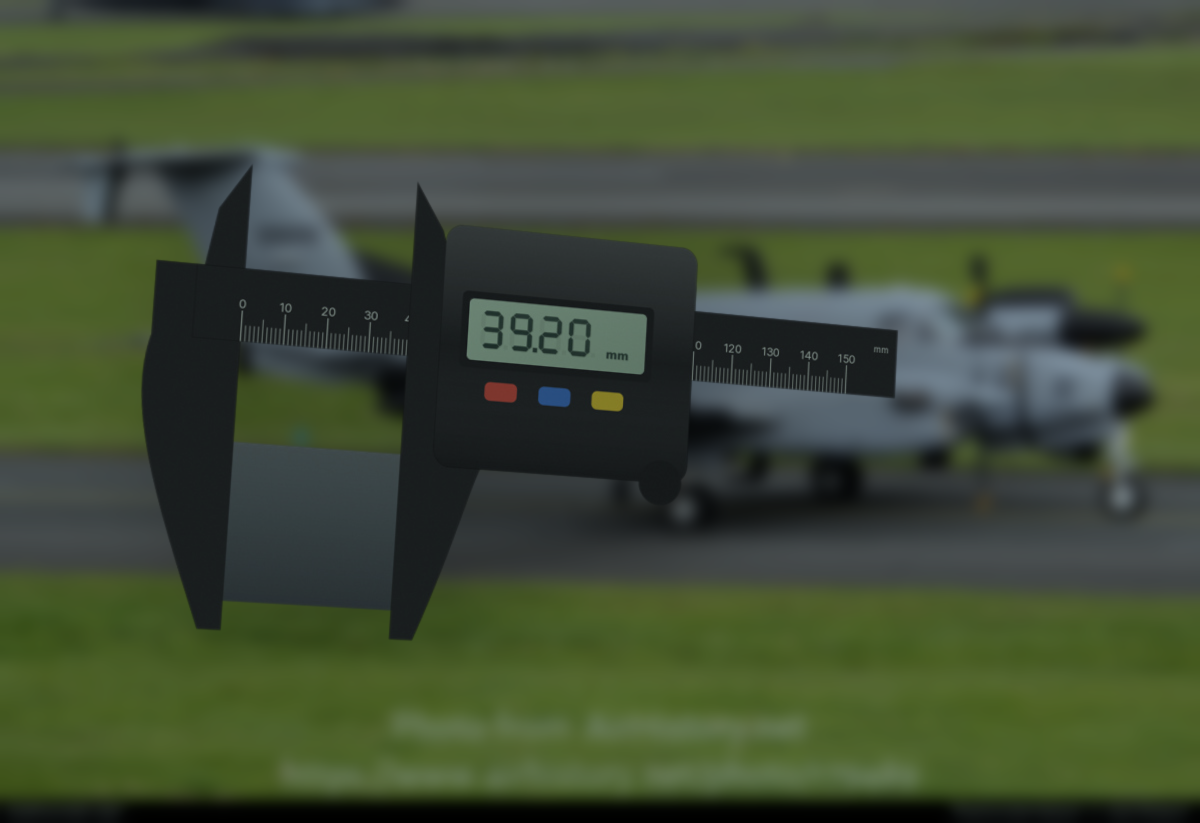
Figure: 39.20 mm
